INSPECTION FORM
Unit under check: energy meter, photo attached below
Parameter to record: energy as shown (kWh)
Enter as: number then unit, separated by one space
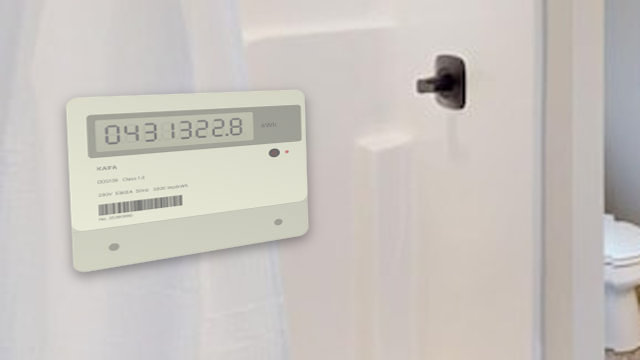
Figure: 431322.8 kWh
